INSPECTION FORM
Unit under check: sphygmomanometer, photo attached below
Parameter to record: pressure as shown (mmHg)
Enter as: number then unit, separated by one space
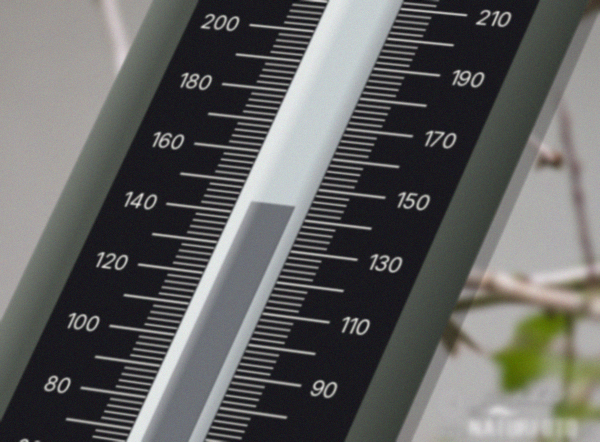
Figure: 144 mmHg
